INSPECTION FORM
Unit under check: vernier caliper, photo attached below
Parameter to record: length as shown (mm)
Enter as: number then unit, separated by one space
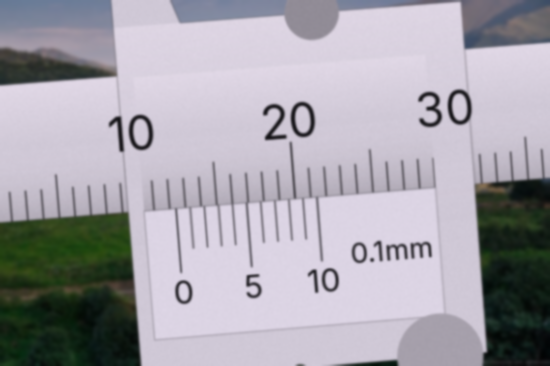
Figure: 12.4 mm
